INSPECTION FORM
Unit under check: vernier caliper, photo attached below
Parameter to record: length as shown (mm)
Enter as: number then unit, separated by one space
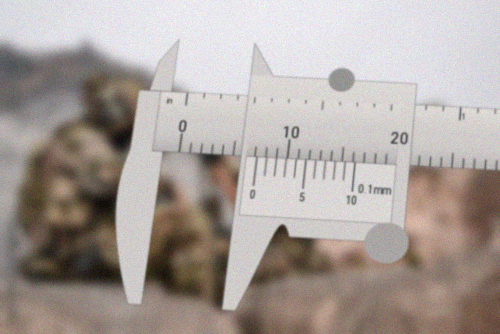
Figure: 7.2 mm
